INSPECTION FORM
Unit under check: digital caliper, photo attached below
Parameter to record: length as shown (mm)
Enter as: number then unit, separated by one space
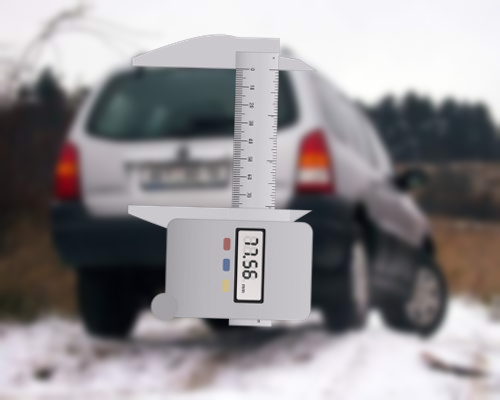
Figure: 77.56 mm
